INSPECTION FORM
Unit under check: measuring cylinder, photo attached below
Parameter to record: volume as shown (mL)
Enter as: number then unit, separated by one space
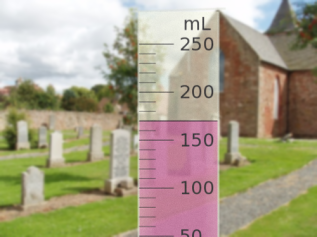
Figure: 170 mL
